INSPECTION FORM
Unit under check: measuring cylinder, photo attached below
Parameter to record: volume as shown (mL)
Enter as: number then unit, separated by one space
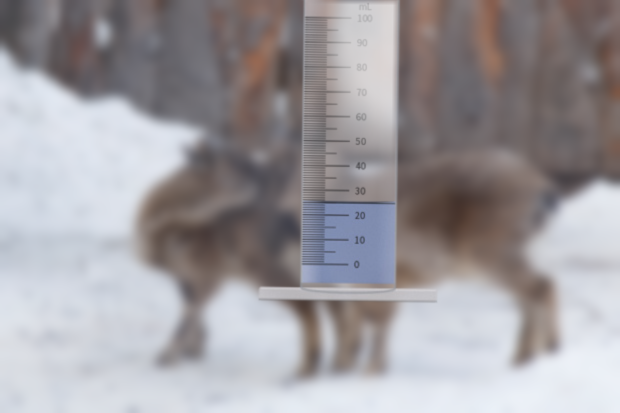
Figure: 25 mL
